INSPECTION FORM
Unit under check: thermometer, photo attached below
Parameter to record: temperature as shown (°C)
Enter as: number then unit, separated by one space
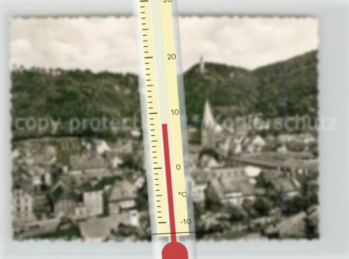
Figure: 8 °C
